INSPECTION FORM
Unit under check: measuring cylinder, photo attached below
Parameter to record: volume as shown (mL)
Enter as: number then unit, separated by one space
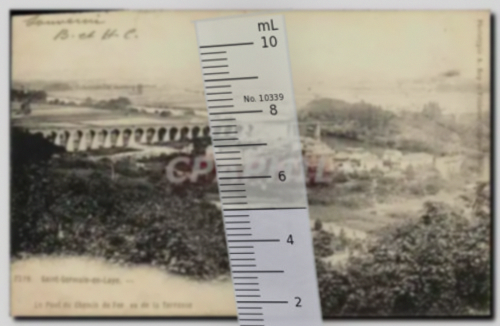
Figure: 5 mL
